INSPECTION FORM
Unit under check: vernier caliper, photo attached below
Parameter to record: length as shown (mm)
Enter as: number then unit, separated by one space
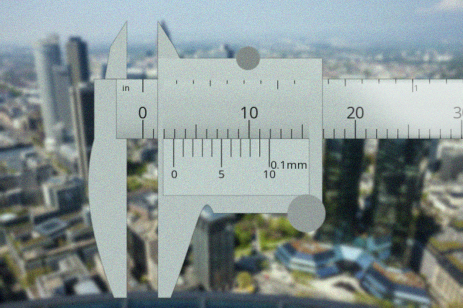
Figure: 2.9 mm
